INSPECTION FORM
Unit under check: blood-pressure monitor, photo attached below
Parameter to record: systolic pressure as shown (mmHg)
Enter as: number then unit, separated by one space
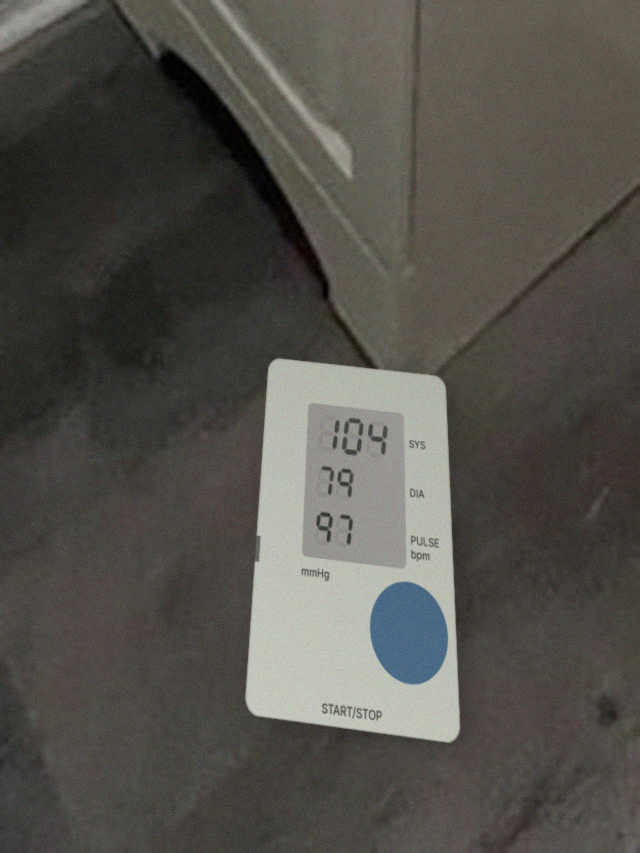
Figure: 104 mmHg
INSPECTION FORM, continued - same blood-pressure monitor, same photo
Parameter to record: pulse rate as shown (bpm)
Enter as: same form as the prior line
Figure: 97 bpm
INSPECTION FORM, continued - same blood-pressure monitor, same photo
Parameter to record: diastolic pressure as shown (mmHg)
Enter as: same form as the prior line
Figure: 79 mmHg
